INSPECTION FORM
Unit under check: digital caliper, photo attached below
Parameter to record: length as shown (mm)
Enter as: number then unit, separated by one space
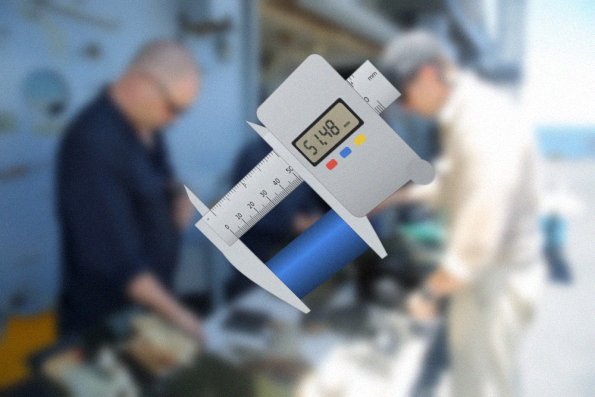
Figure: 51.48 mm
